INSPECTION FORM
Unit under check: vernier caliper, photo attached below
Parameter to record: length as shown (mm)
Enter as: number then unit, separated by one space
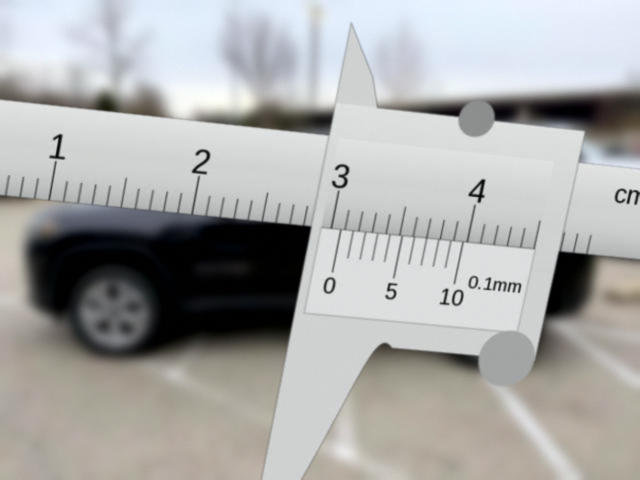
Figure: 30.7 mm
